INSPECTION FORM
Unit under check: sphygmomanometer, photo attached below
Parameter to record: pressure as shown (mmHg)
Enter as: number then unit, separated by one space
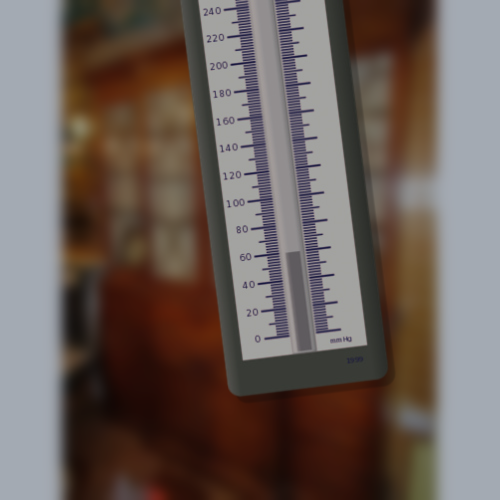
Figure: 60 mmHg
